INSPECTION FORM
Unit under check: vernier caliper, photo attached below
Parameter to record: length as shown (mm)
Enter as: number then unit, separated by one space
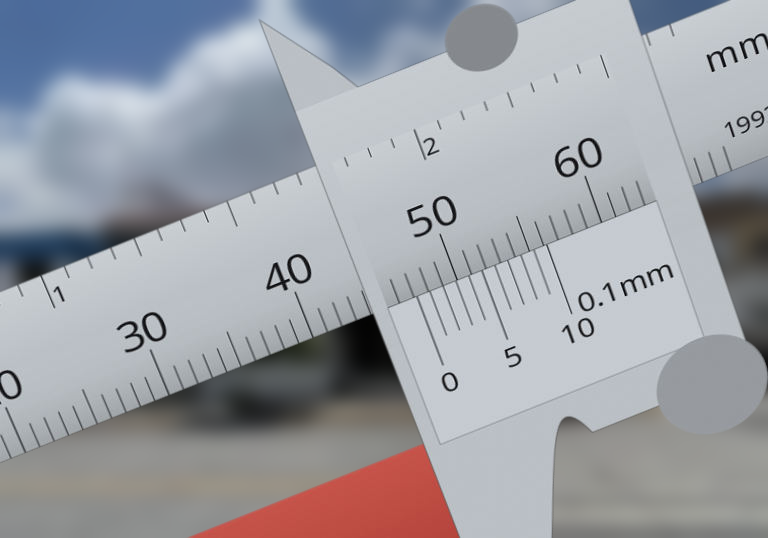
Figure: 47.2 mm
